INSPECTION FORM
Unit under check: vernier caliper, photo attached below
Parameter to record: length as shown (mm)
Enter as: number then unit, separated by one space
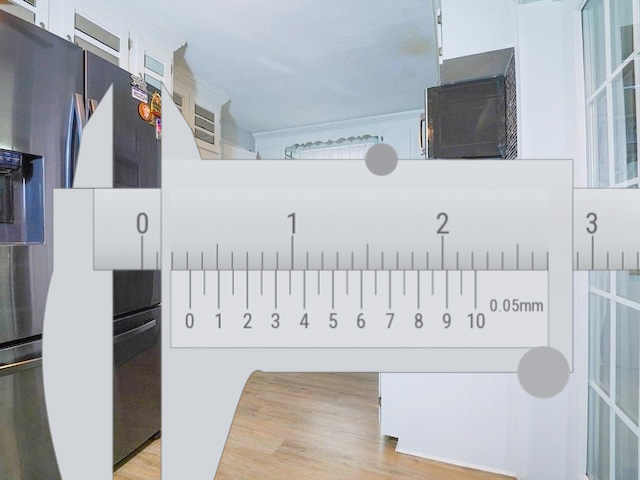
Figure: 3.2 mm
